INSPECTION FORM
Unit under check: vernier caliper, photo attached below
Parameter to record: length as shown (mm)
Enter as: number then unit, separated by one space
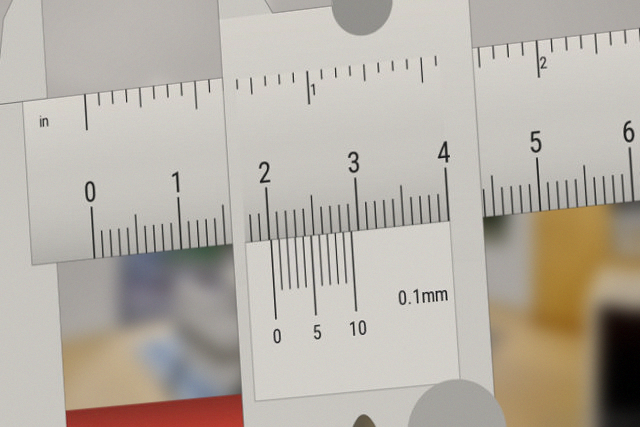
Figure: 20.2 mm
